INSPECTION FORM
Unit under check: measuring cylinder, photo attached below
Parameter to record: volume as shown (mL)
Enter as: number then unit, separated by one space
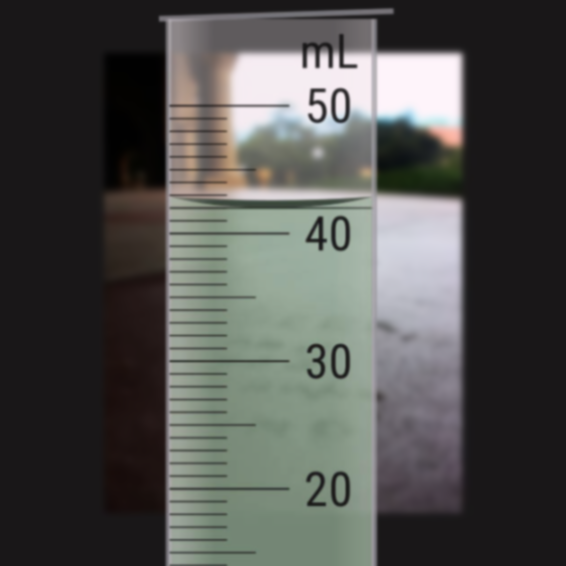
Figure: 42 mL
